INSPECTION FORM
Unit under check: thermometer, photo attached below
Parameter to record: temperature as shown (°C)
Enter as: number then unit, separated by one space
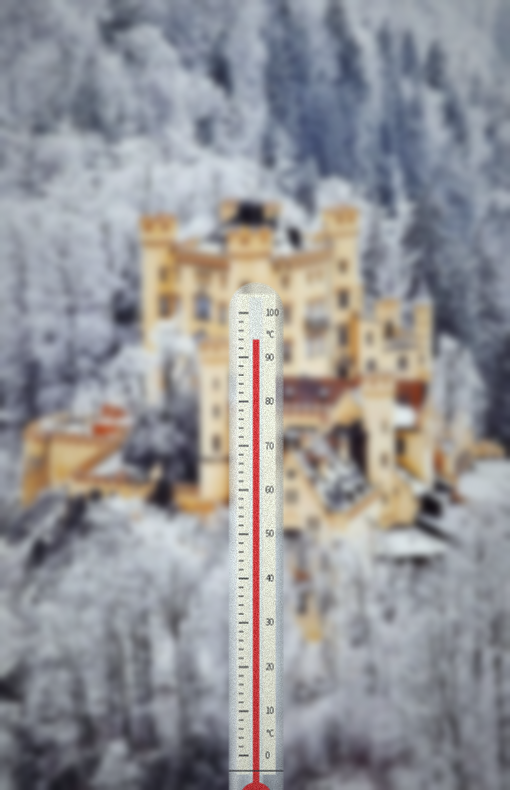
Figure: 94 °C
